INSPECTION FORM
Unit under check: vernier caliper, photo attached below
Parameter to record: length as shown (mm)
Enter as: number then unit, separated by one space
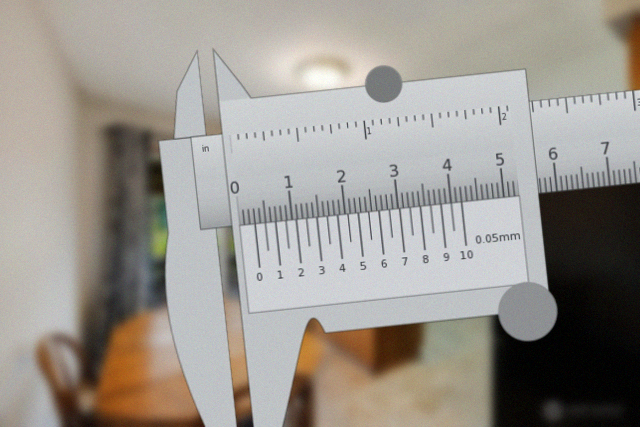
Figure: 3.0 mm
